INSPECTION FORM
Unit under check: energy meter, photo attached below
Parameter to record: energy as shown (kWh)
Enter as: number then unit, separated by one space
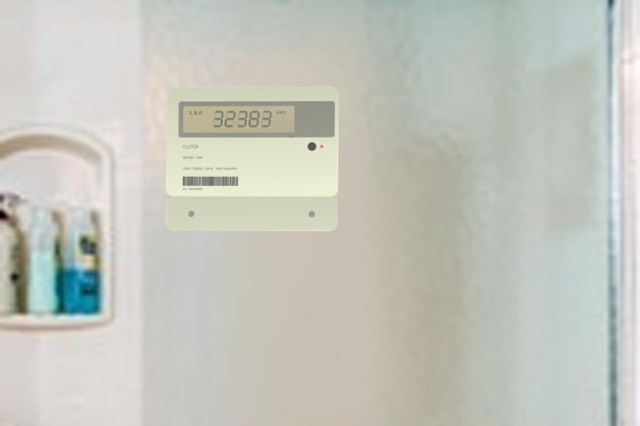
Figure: 32383 kWh
